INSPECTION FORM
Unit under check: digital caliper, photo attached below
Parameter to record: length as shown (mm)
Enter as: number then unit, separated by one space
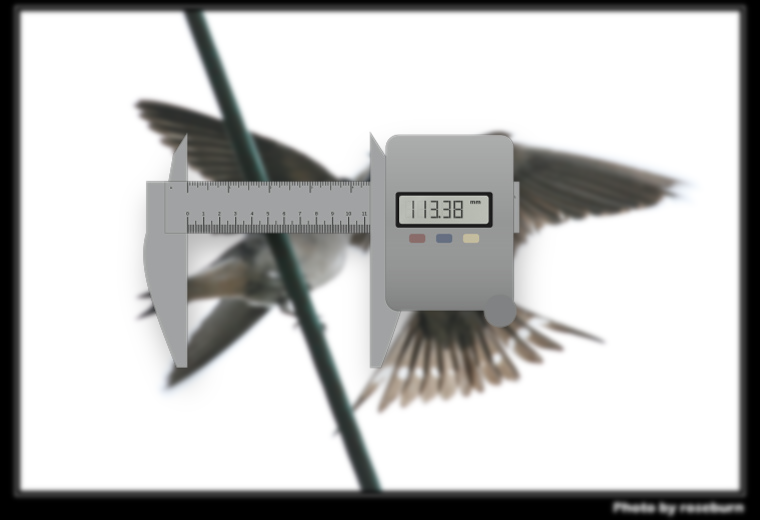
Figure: 113.38 mm
